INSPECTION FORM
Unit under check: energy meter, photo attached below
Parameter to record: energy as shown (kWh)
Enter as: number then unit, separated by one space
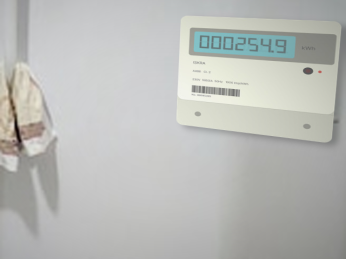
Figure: 254.9 kWh
